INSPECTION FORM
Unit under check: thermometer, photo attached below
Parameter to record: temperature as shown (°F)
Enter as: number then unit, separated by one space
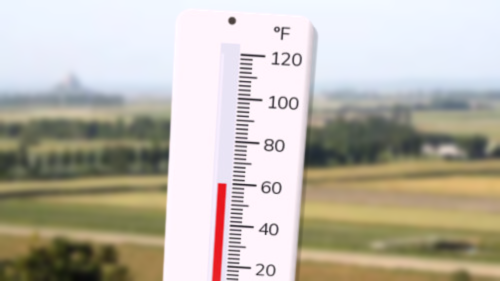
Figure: 60 °F
